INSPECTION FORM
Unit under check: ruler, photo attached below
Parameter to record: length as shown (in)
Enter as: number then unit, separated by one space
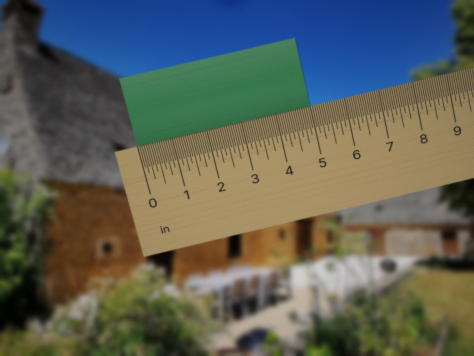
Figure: 5 in
